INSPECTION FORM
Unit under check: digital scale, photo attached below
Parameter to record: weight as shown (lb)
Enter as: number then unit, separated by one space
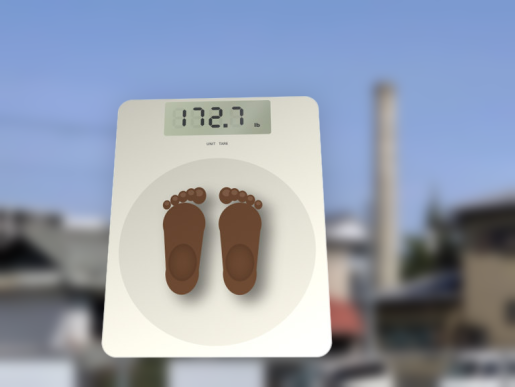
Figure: 172.7 lb
